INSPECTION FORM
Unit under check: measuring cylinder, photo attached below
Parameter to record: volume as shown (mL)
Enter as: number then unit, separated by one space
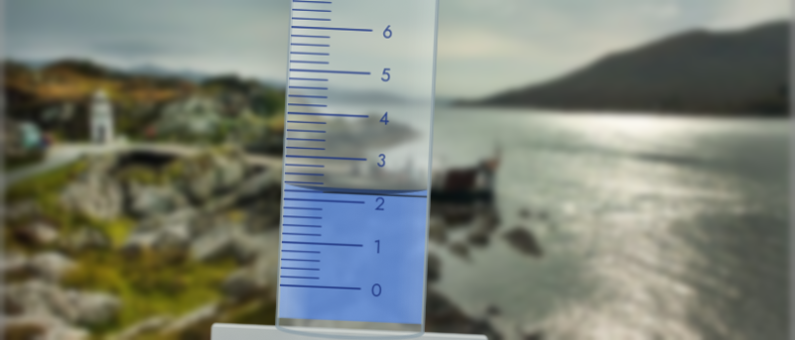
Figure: 2.2 mL
